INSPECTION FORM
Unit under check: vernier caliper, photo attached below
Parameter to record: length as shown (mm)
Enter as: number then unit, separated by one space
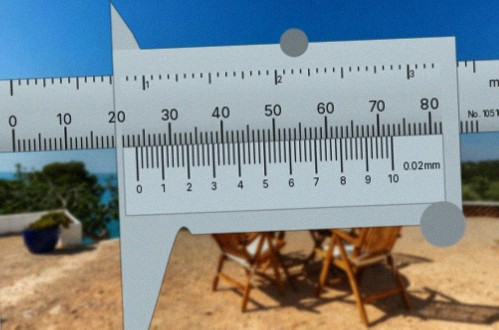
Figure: 23.5 mm
